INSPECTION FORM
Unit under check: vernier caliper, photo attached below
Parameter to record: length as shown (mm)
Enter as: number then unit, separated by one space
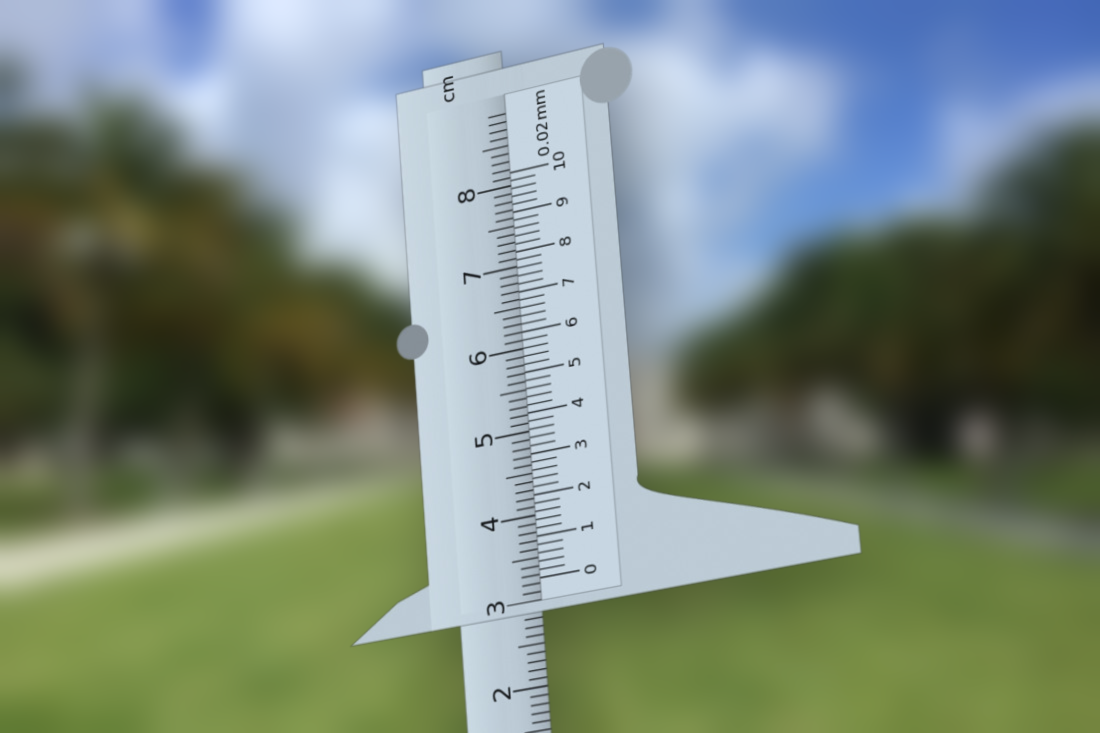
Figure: 32.6 mm
